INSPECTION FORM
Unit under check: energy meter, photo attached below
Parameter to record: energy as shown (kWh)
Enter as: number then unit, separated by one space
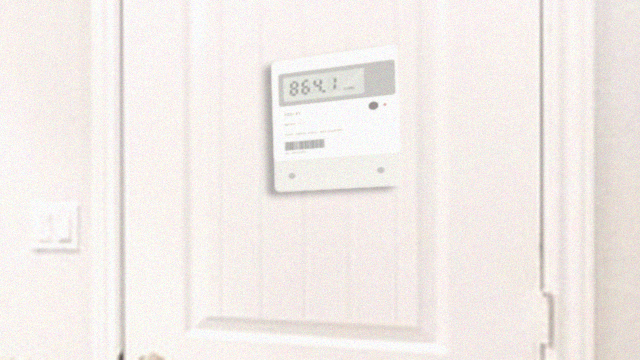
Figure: 864.1 kWh
